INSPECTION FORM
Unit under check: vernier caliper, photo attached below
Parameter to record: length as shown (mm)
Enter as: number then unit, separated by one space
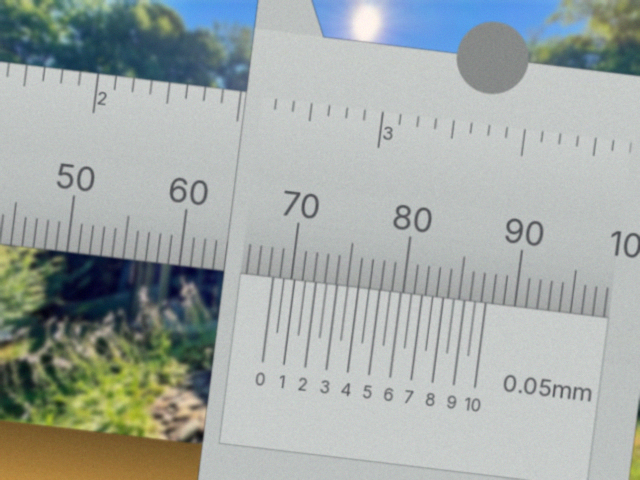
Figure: 68.4 mm
